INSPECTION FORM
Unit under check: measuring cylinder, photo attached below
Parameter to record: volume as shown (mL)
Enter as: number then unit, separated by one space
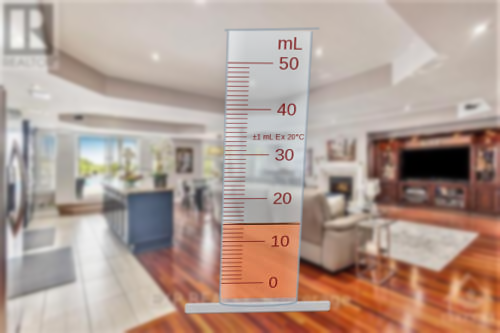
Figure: 14 mL
